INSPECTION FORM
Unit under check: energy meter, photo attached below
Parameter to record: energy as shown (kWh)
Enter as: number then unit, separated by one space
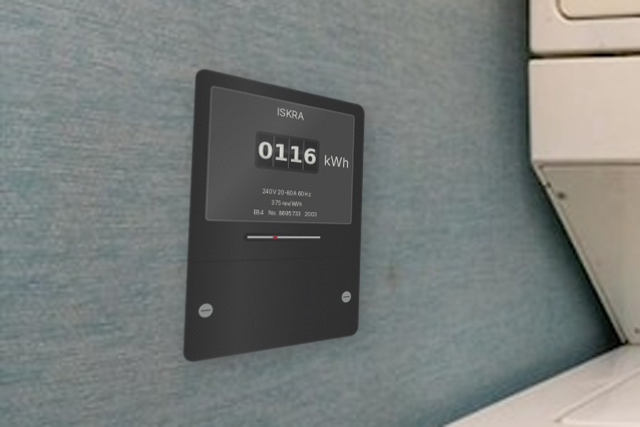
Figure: 116 kWh
